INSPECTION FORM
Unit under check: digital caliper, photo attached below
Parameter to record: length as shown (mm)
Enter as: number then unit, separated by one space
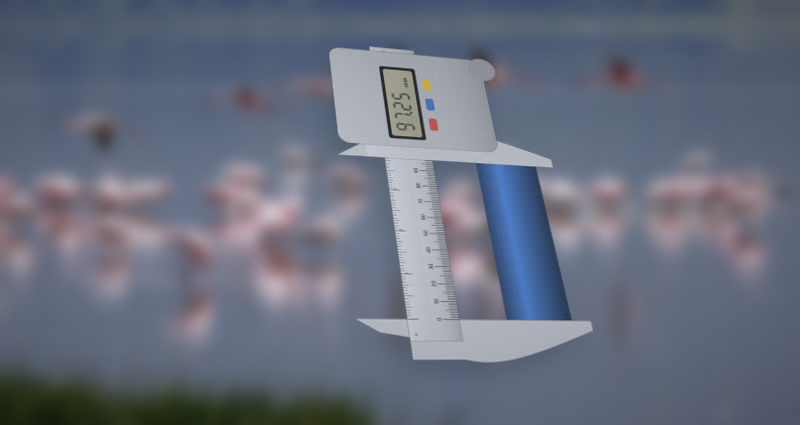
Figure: 97.25 mm
